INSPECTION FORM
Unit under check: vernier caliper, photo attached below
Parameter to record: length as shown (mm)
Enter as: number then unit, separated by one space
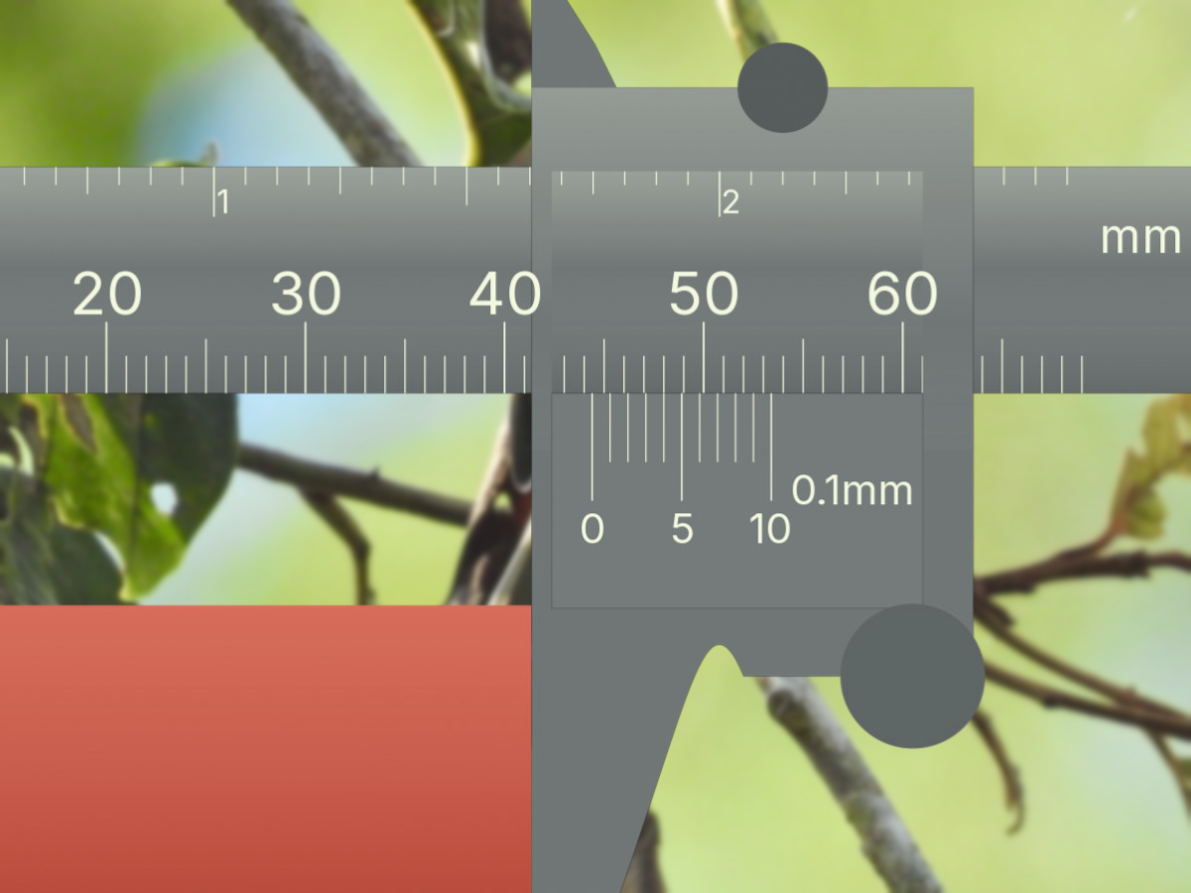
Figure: 44.4 mm
